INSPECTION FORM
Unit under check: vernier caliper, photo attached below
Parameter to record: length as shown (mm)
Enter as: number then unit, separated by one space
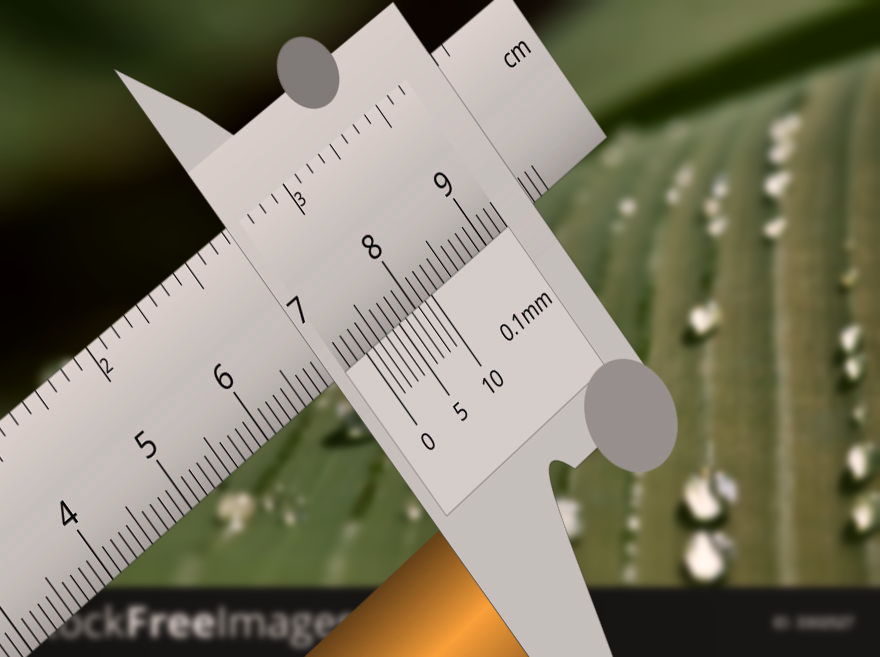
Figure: 73.2 mm
